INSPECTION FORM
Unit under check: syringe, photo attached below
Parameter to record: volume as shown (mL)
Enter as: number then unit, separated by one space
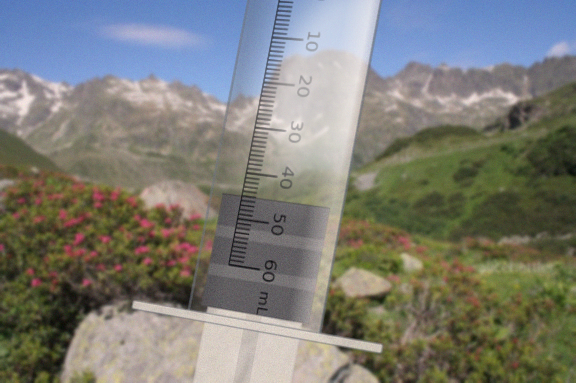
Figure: 45 mL
